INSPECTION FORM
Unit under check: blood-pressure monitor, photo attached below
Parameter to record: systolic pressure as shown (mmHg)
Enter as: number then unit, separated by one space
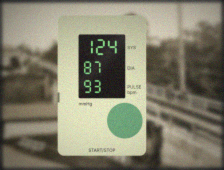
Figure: 124 mmHg
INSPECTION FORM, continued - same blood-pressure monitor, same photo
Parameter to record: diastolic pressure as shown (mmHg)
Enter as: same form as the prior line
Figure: 87 mmHg
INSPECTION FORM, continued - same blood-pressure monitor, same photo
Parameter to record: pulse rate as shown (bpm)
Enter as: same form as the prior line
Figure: 93 bpm
